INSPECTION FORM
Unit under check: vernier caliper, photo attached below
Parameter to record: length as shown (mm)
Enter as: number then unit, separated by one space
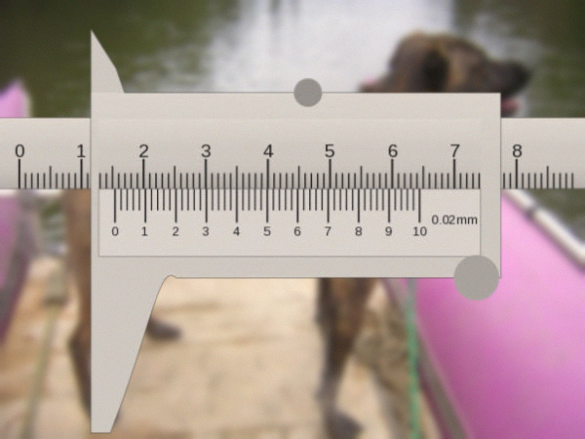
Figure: 15.4 mm
